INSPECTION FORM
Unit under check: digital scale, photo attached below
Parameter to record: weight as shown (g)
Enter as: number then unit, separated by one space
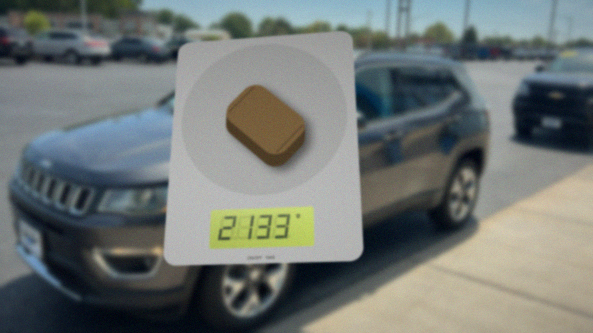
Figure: 2133 g
